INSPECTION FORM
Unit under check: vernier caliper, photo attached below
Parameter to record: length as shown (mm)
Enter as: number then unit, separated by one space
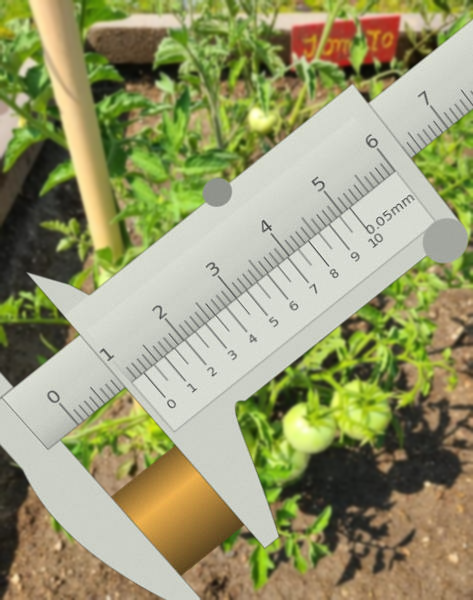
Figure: 12.4 mm
